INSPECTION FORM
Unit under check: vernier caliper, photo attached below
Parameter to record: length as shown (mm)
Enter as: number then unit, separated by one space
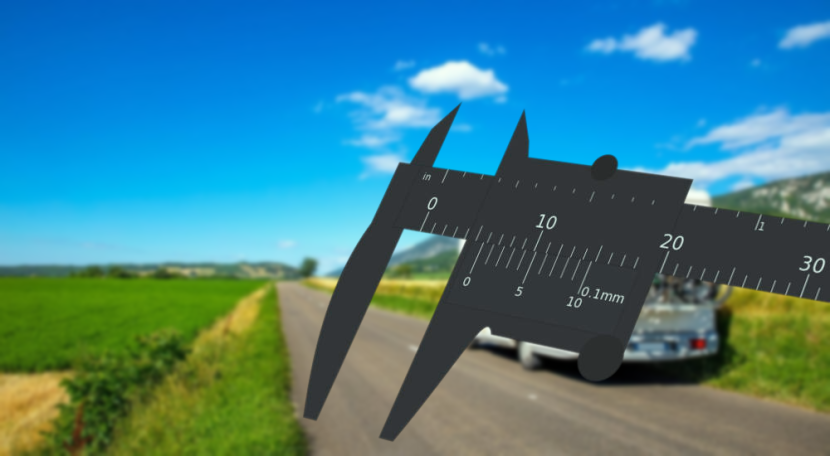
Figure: 5.7 mm
